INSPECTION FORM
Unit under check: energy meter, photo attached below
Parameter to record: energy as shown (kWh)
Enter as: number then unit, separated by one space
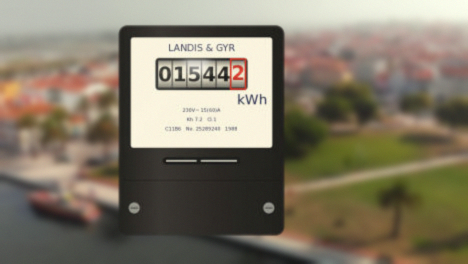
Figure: 1544.2 kWh
